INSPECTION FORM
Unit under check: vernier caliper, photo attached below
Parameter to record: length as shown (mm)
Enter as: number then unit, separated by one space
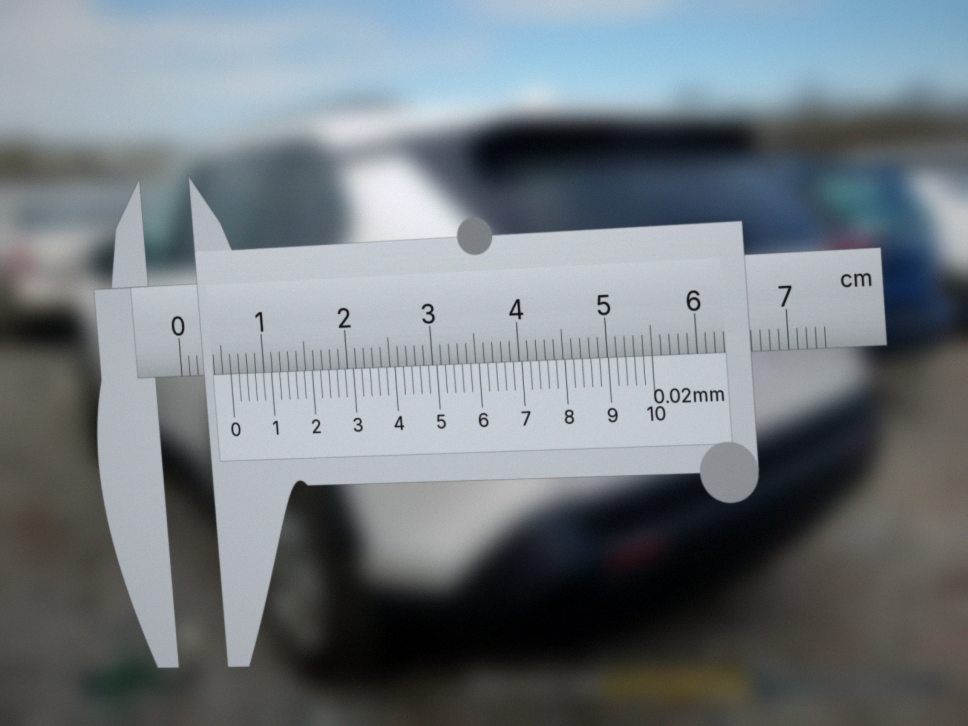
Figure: 6.0 mm
